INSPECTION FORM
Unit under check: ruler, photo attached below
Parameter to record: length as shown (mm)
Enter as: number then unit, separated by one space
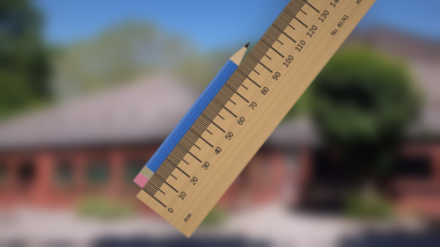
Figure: 95 mm
